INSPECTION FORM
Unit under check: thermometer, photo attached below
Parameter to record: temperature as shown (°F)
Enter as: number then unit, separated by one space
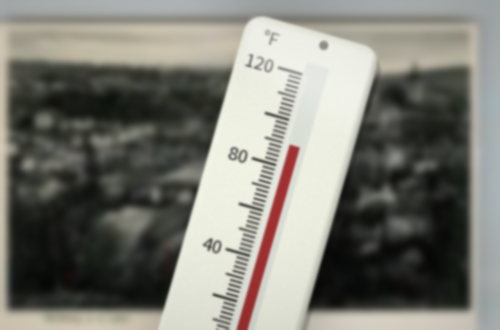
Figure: 90 °F
